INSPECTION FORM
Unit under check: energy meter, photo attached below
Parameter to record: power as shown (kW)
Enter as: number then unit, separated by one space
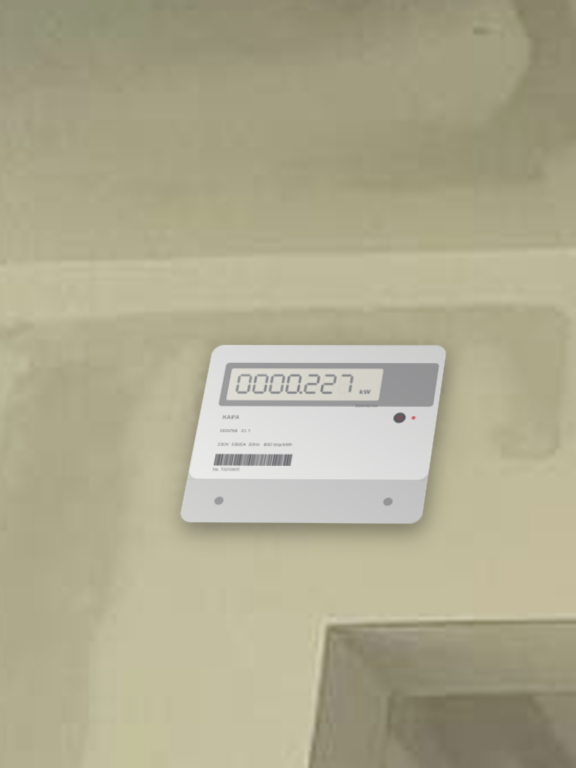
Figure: 0.227 kW
